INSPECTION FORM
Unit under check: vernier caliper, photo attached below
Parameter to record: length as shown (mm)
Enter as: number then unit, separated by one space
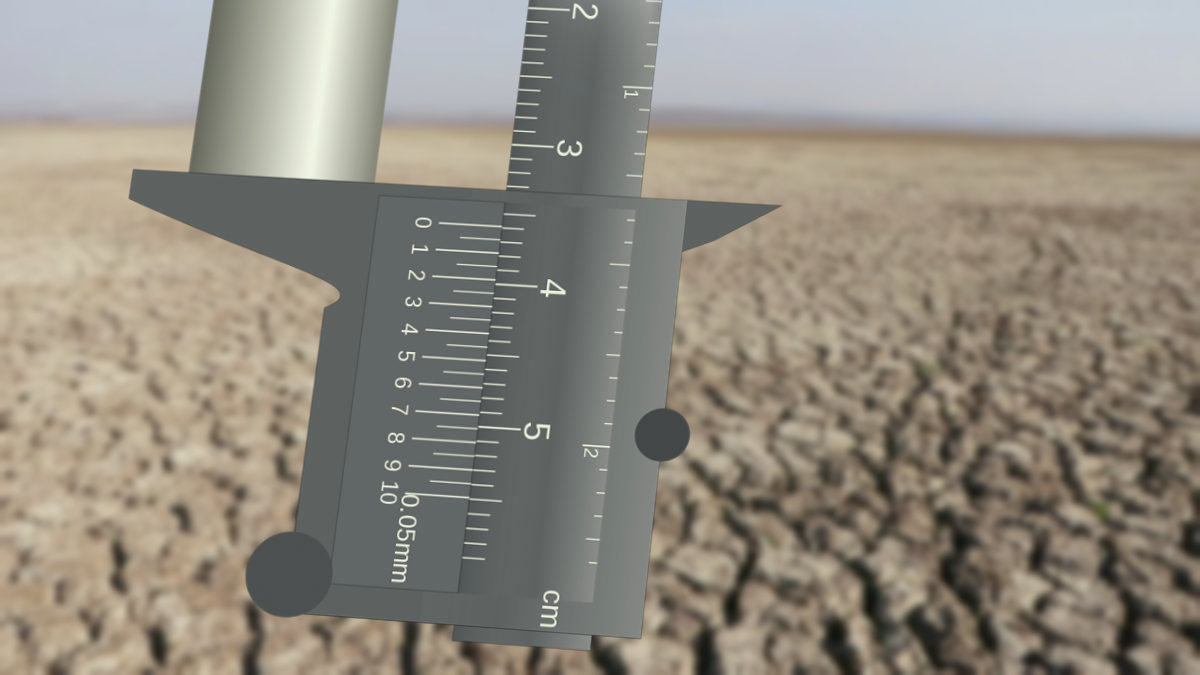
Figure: 35.9 mm
